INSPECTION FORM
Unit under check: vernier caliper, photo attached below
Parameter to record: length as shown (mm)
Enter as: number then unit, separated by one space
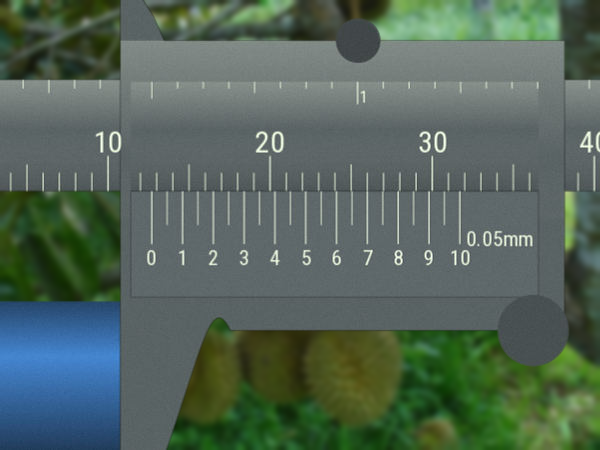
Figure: 12.7 mm
